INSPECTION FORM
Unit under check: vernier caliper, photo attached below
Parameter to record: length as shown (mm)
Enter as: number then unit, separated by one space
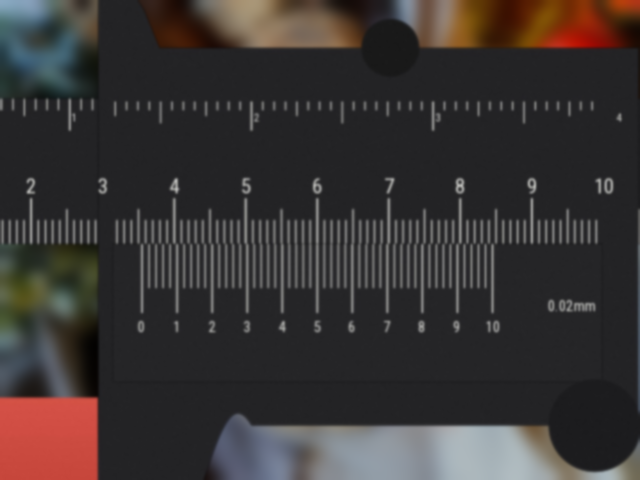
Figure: 35.5 mm
